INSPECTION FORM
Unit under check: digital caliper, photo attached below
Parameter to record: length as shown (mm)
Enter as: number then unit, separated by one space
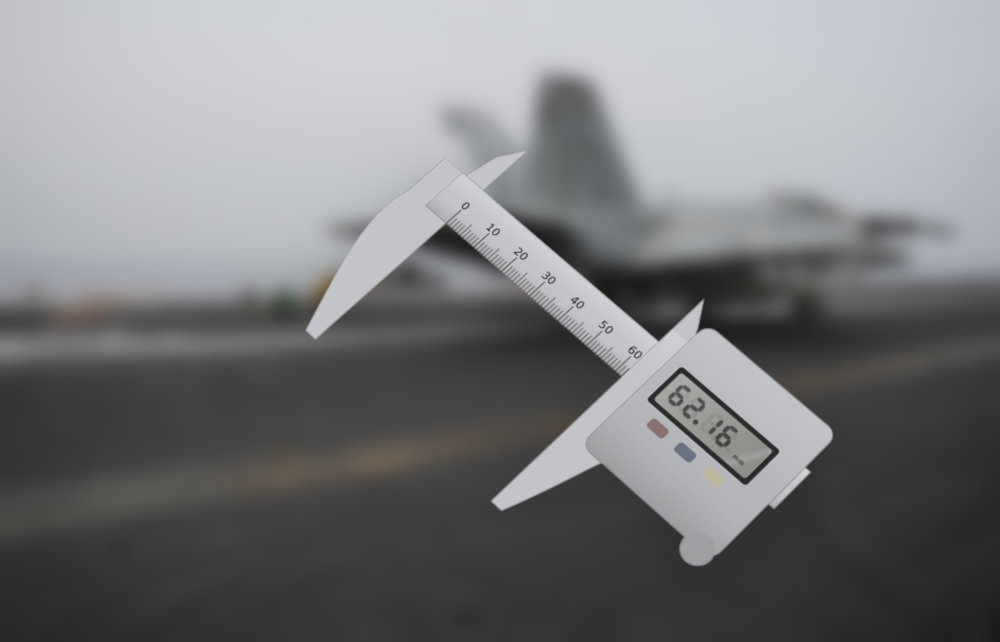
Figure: 62.16 mm
